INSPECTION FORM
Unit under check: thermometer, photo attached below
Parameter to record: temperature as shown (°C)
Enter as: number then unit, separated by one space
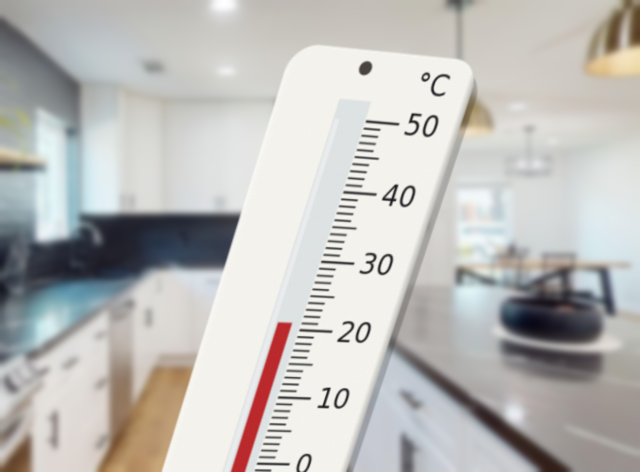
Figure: 21 °C
